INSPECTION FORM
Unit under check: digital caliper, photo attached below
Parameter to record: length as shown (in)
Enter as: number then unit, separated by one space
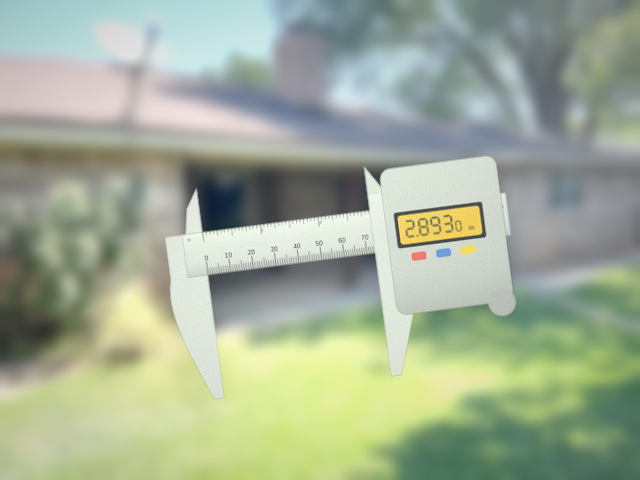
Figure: 2.8930 in
